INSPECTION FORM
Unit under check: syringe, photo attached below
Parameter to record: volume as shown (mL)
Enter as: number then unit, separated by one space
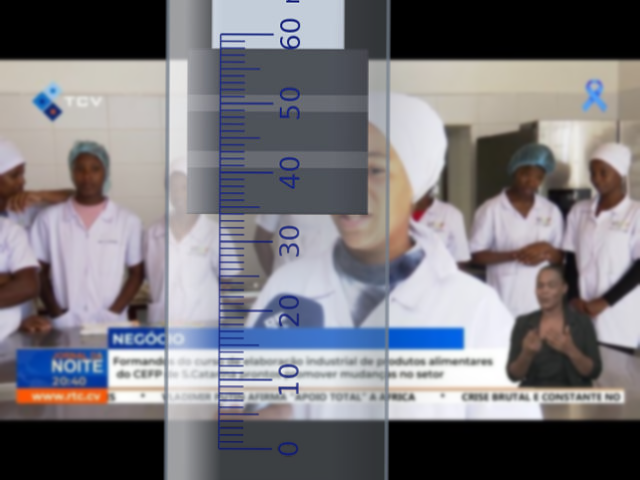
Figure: 34 mL
